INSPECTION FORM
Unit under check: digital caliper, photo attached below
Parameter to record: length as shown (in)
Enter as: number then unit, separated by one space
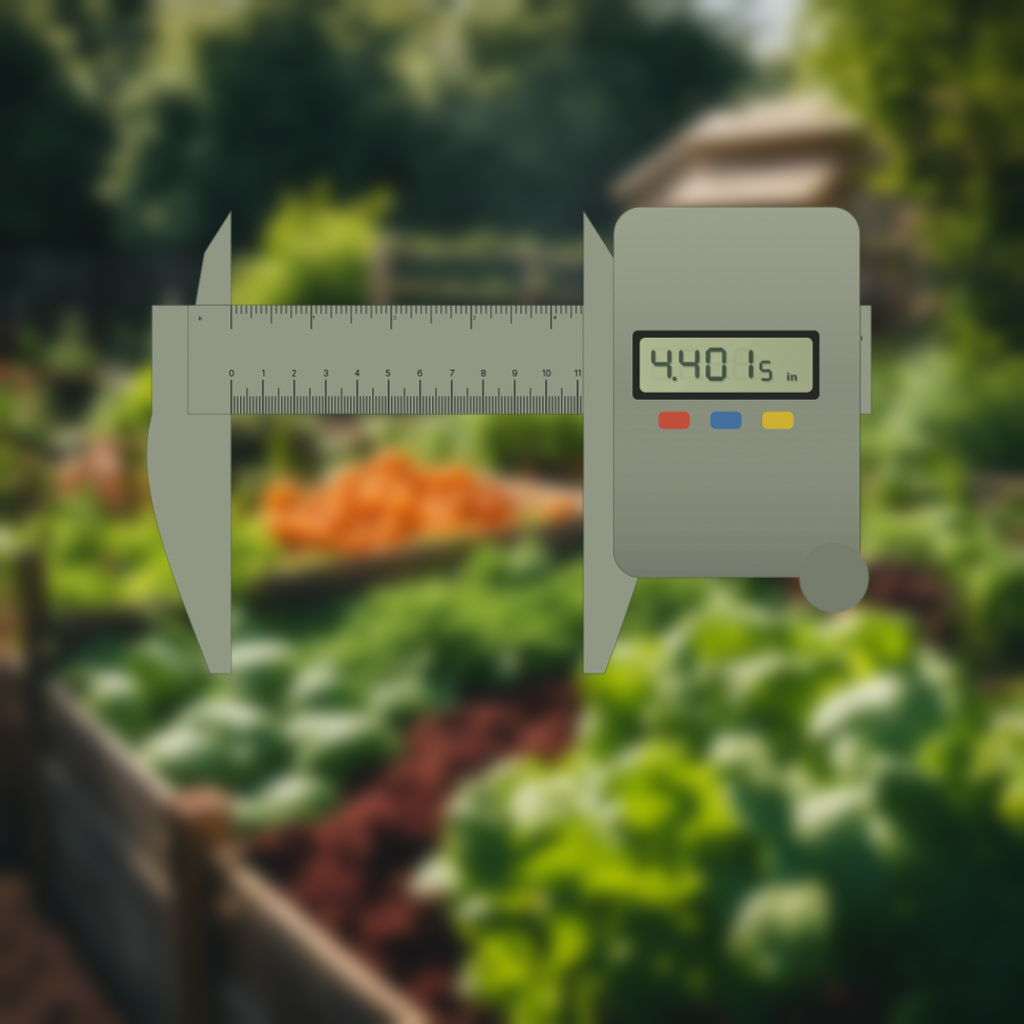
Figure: 4.4015 in
